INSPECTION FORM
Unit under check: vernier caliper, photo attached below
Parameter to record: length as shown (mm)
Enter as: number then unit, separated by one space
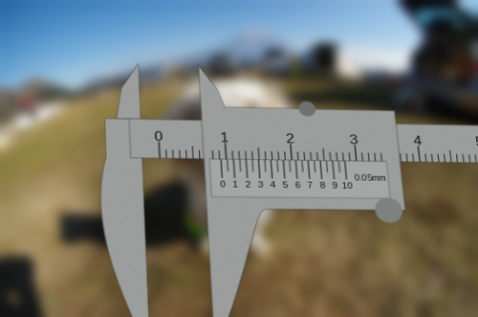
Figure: 9.2 mm
